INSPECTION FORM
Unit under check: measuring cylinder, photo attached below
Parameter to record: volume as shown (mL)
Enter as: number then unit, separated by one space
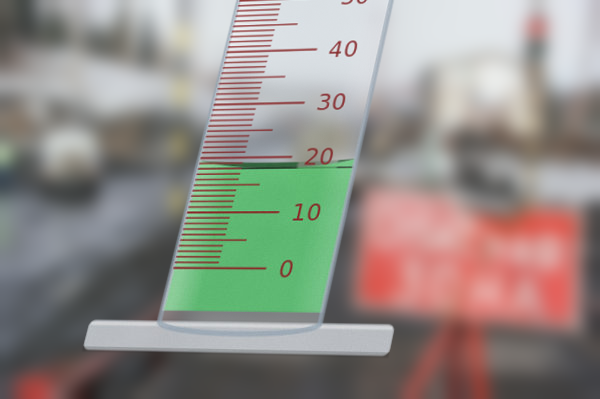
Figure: 18 mL
